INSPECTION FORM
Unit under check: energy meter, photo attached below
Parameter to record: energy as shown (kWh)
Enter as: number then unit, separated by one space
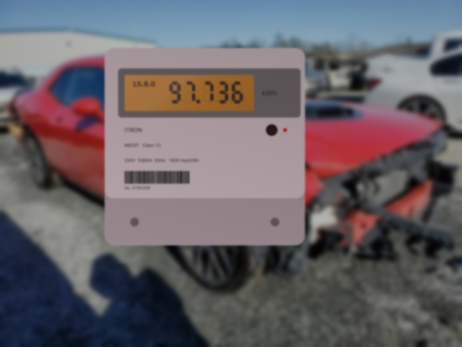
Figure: 97.736 kWh
